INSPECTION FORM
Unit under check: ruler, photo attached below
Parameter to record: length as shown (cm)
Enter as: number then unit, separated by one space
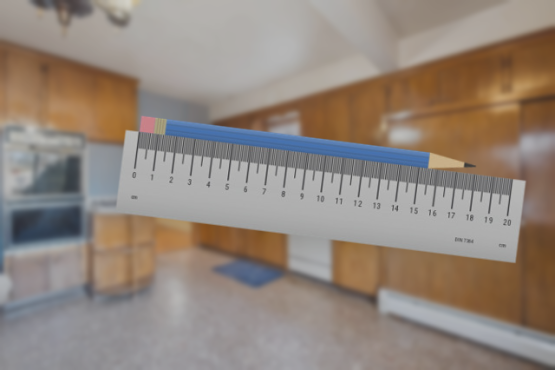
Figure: 18 cm
